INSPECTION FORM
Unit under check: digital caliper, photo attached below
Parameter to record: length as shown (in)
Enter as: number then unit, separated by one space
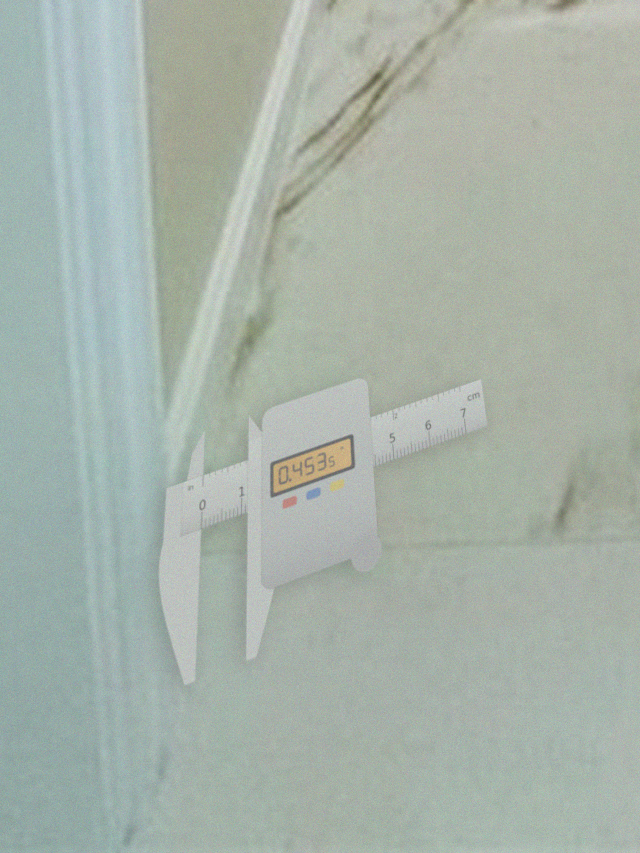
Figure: 0.4535 in
